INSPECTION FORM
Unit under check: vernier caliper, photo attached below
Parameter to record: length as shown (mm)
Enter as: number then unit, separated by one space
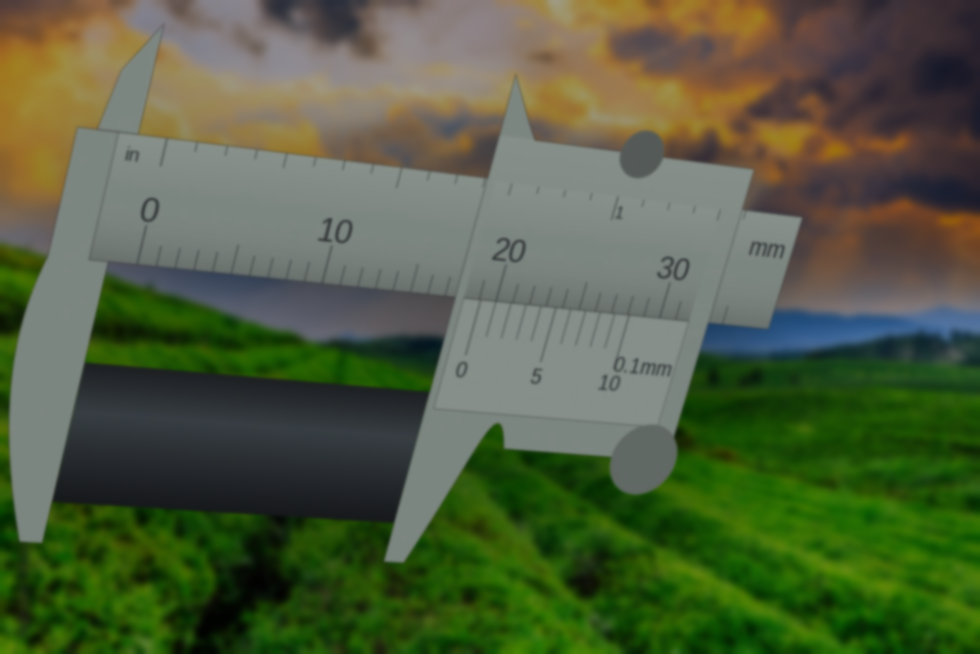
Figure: 19.1 mm
